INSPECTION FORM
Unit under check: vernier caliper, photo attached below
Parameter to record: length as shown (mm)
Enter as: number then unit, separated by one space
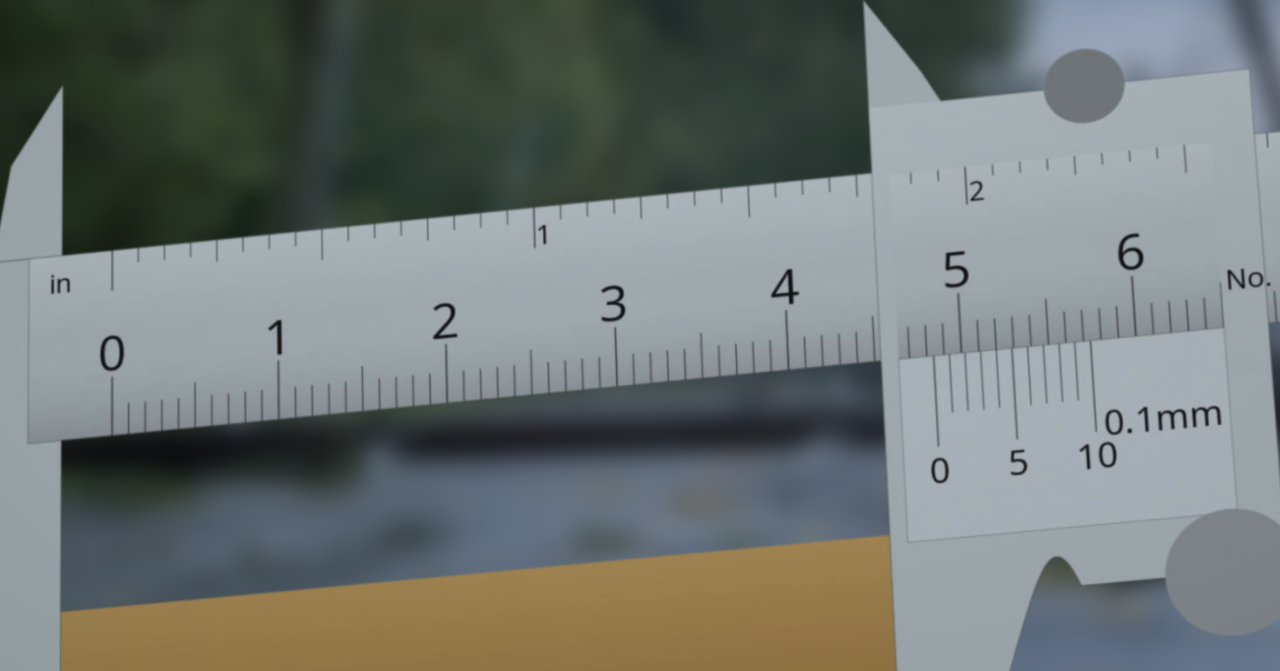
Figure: 48.4 mm
